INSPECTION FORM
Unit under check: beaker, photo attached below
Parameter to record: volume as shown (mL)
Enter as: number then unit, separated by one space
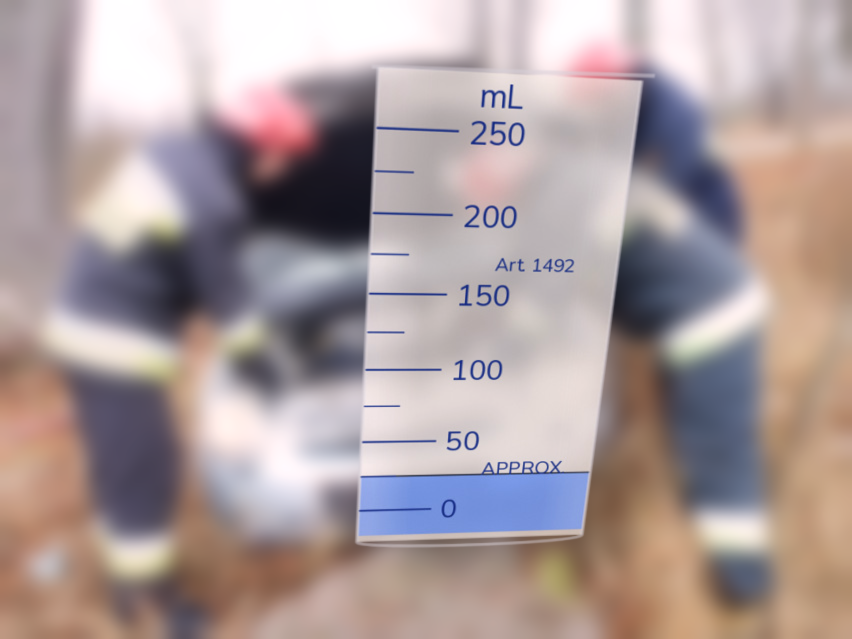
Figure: 25 mL
